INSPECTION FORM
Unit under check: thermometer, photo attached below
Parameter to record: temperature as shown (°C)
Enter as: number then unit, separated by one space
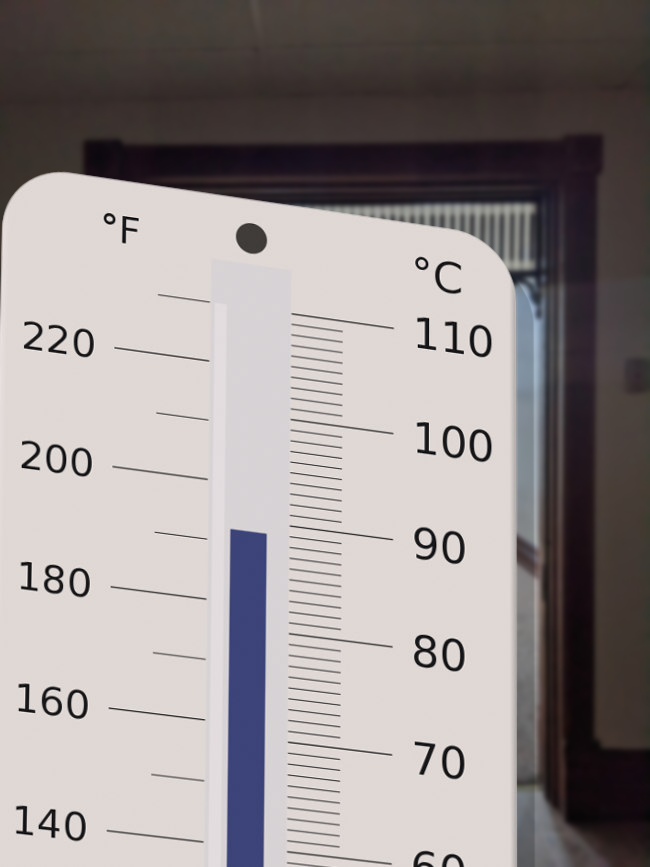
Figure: 89 °C
